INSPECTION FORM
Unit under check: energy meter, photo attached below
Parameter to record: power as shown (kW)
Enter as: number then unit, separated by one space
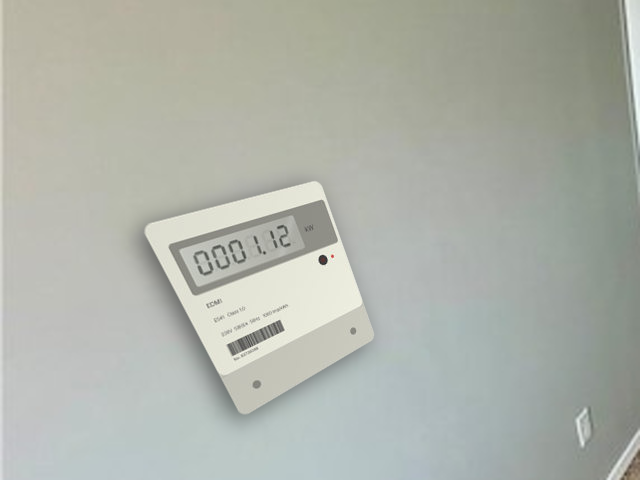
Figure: 1.12 kW
